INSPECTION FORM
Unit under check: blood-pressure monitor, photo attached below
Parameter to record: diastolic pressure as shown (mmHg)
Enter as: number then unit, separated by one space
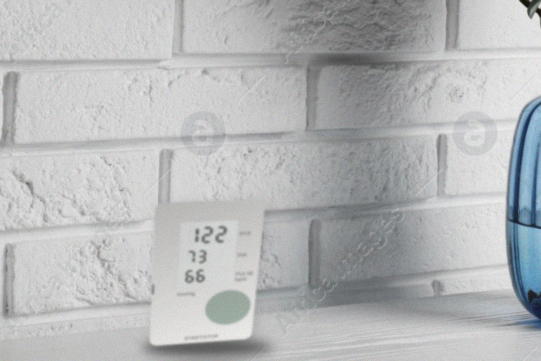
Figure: 73 mmHg
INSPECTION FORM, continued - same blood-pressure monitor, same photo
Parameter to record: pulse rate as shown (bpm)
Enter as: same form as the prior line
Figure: 66 bpm
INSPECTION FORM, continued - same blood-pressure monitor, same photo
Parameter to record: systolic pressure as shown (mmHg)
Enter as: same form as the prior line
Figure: 122 mmHg
